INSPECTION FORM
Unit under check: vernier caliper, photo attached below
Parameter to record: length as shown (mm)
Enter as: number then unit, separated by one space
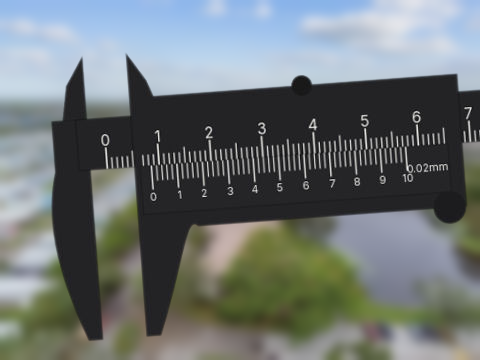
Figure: 8.5 mm
